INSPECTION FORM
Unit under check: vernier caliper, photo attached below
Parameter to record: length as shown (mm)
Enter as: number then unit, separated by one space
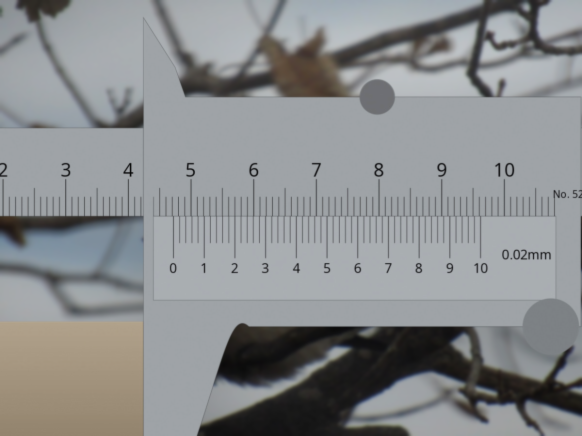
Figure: 47.2 mm
